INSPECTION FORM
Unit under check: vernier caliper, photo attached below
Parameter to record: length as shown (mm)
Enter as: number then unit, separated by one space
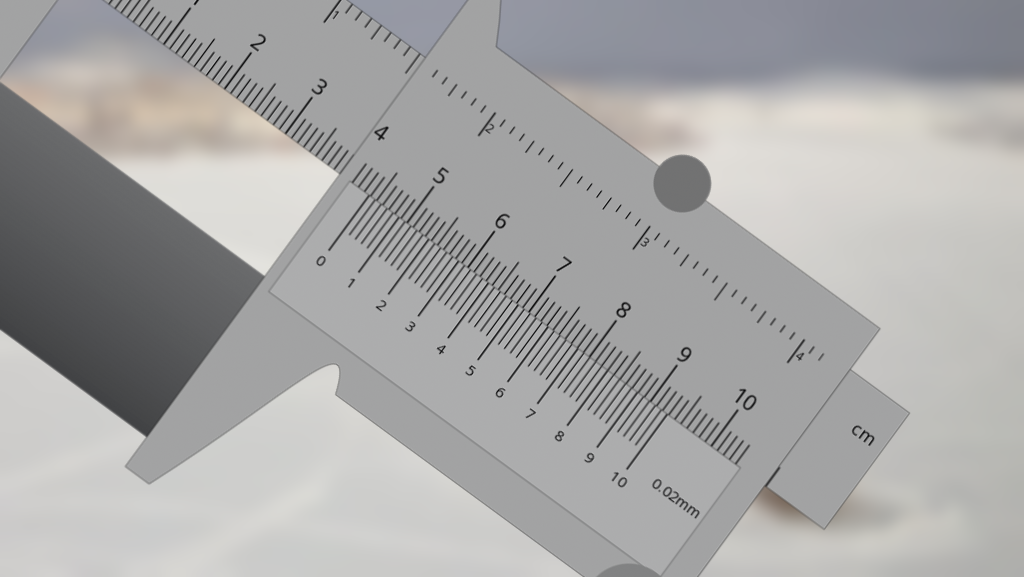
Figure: 43.8 mm
